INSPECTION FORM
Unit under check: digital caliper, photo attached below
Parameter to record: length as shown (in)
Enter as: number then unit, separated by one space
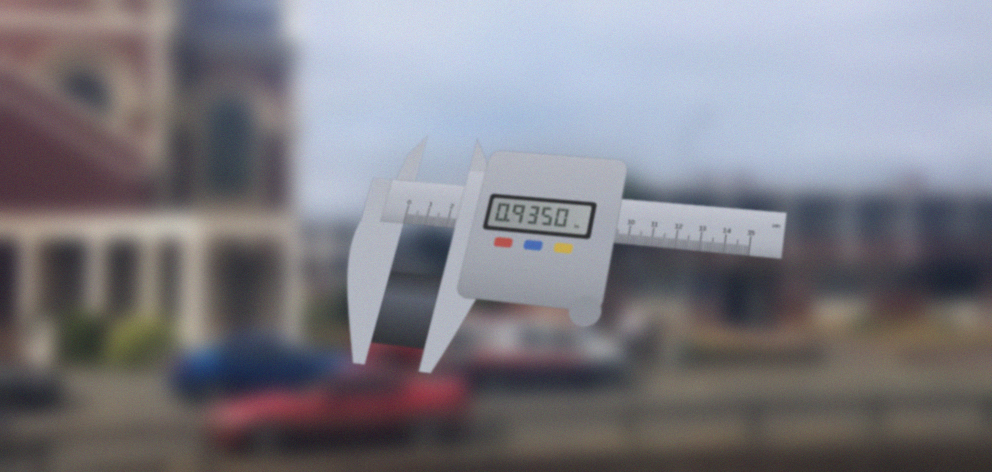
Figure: 0.9350 in
